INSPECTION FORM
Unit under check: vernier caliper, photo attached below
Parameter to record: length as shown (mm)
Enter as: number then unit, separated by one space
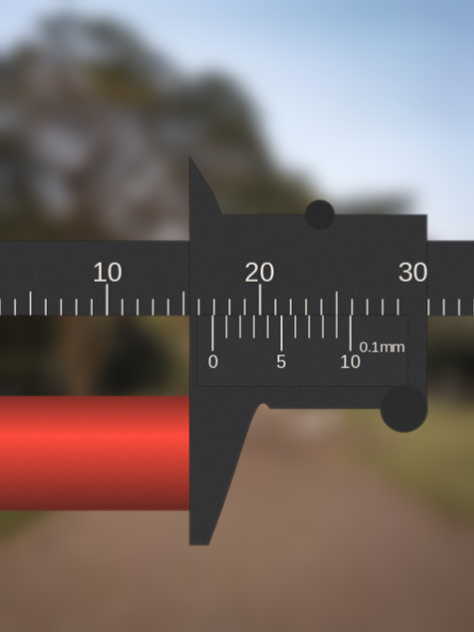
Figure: 16.9 mm
